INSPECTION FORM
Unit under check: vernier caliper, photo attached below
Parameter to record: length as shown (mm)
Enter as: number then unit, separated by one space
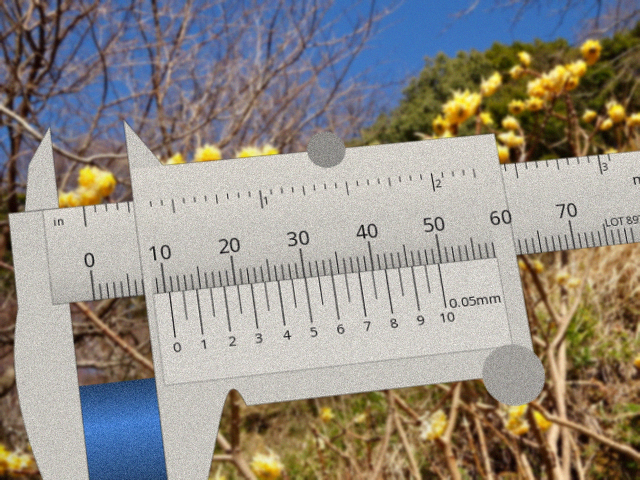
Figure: 10.6 mm
